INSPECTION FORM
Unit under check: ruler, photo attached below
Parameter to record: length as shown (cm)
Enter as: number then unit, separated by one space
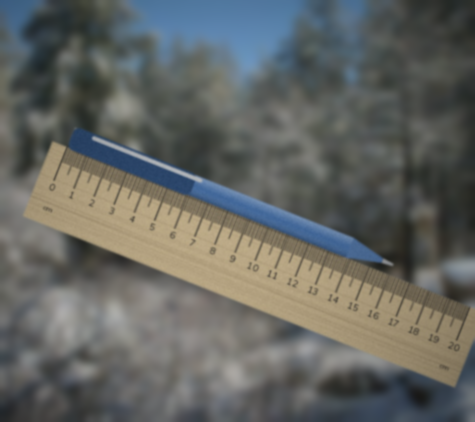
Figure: 16 cm
